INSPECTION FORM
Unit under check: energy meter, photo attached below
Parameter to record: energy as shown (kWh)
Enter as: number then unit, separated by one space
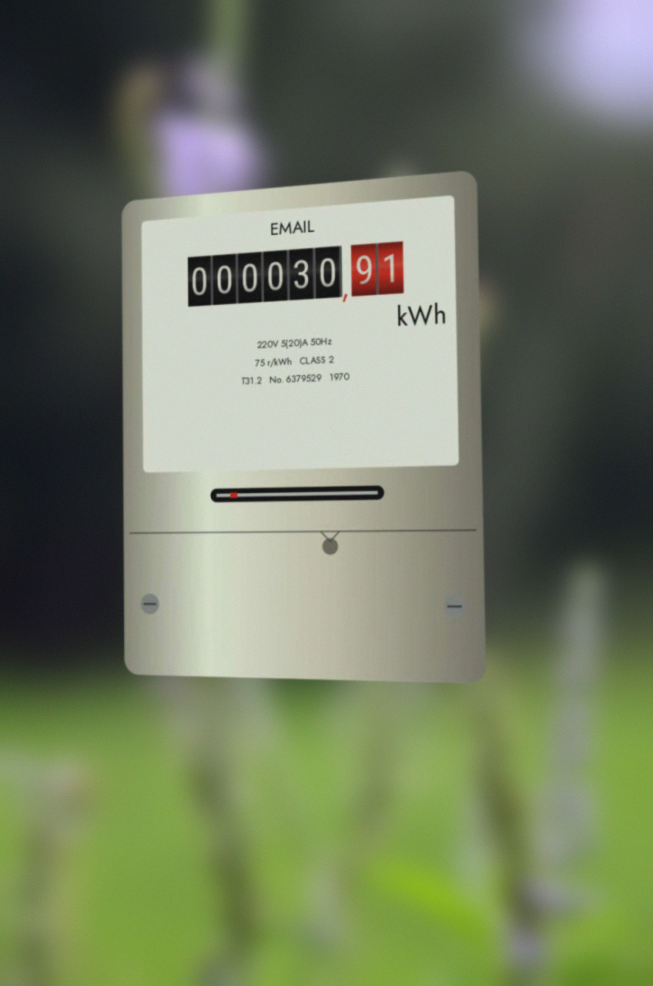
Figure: 30.91 kWh
